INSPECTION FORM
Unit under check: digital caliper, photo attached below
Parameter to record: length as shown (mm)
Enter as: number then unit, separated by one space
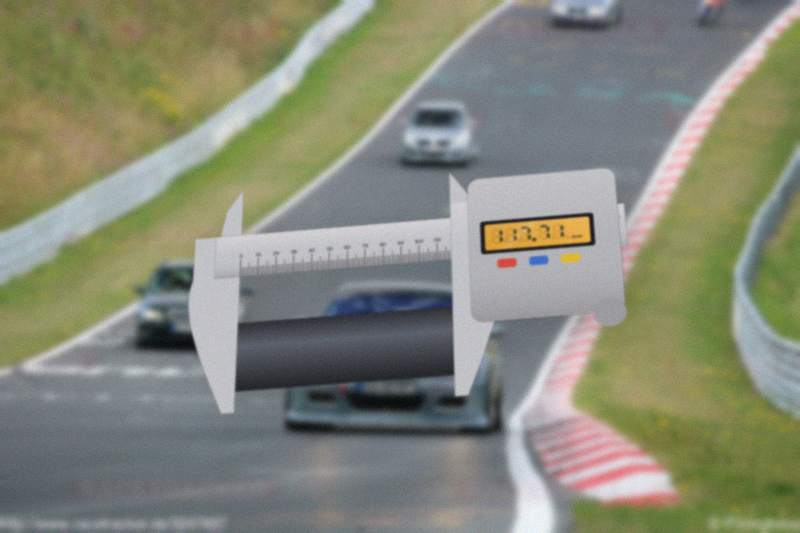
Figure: 117.71 mm
